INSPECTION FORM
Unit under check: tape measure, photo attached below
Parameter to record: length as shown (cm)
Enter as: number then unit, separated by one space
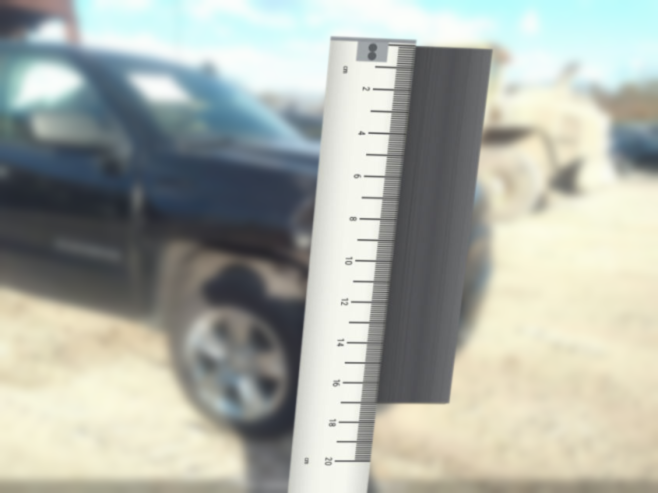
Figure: 17 cm
